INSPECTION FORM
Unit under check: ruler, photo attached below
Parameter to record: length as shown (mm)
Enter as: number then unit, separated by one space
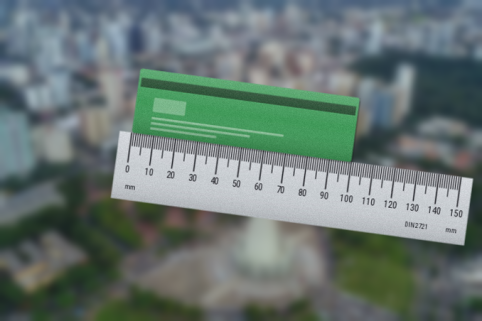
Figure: 100 mm
